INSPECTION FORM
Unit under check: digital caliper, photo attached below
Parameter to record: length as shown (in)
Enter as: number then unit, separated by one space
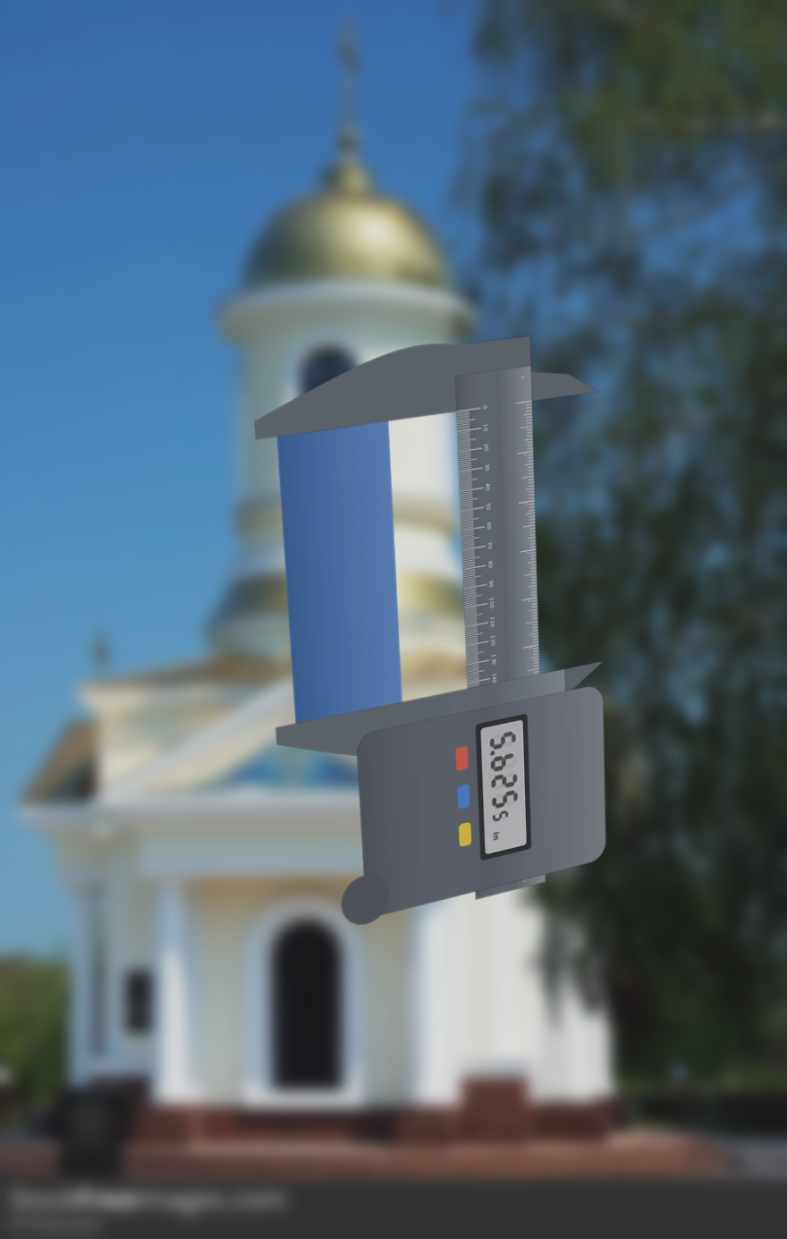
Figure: 5.6255 in
